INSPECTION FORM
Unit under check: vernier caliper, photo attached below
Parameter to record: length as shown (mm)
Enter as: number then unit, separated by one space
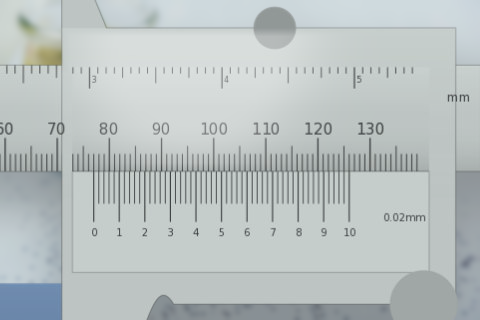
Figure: 77.0 mm
